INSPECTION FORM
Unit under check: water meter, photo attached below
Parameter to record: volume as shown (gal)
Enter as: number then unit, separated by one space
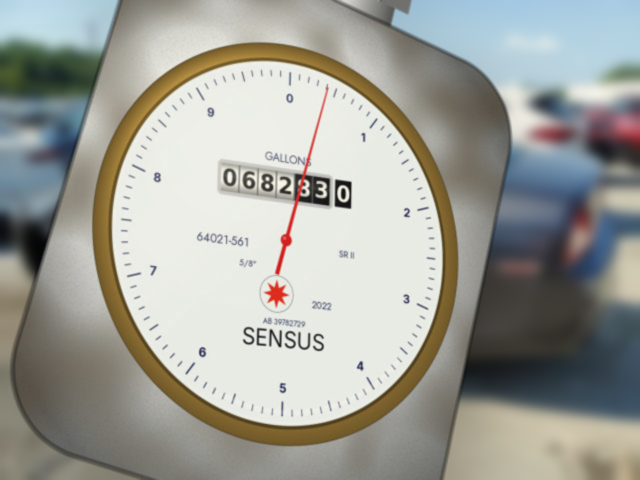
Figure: 682830.4 gal
